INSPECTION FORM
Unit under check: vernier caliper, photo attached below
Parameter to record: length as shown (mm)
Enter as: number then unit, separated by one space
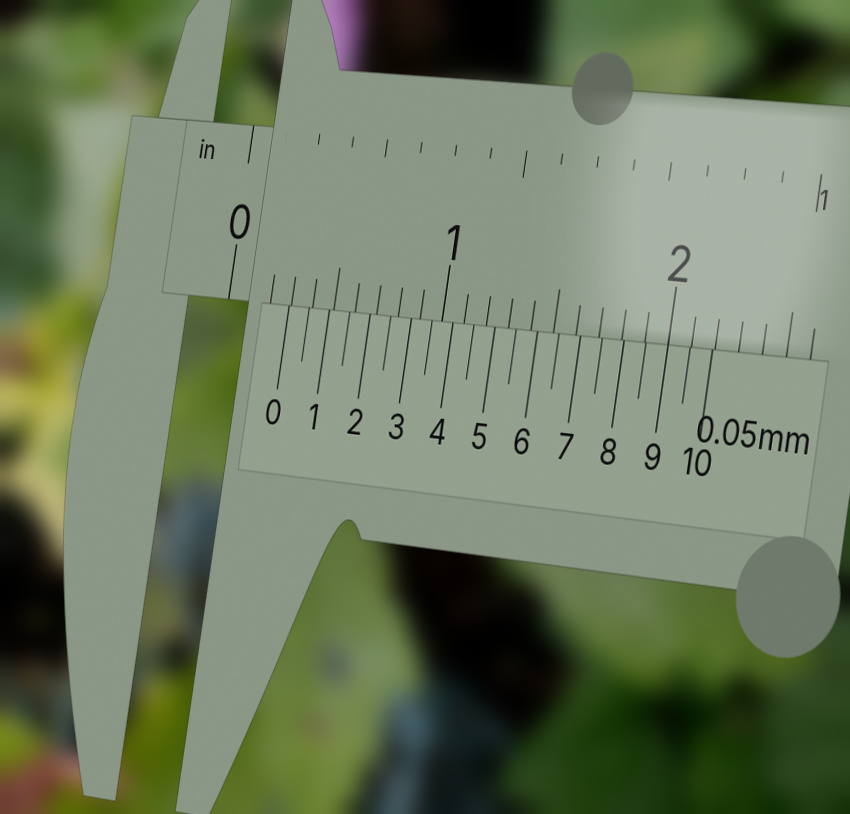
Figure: 2.9 mm
